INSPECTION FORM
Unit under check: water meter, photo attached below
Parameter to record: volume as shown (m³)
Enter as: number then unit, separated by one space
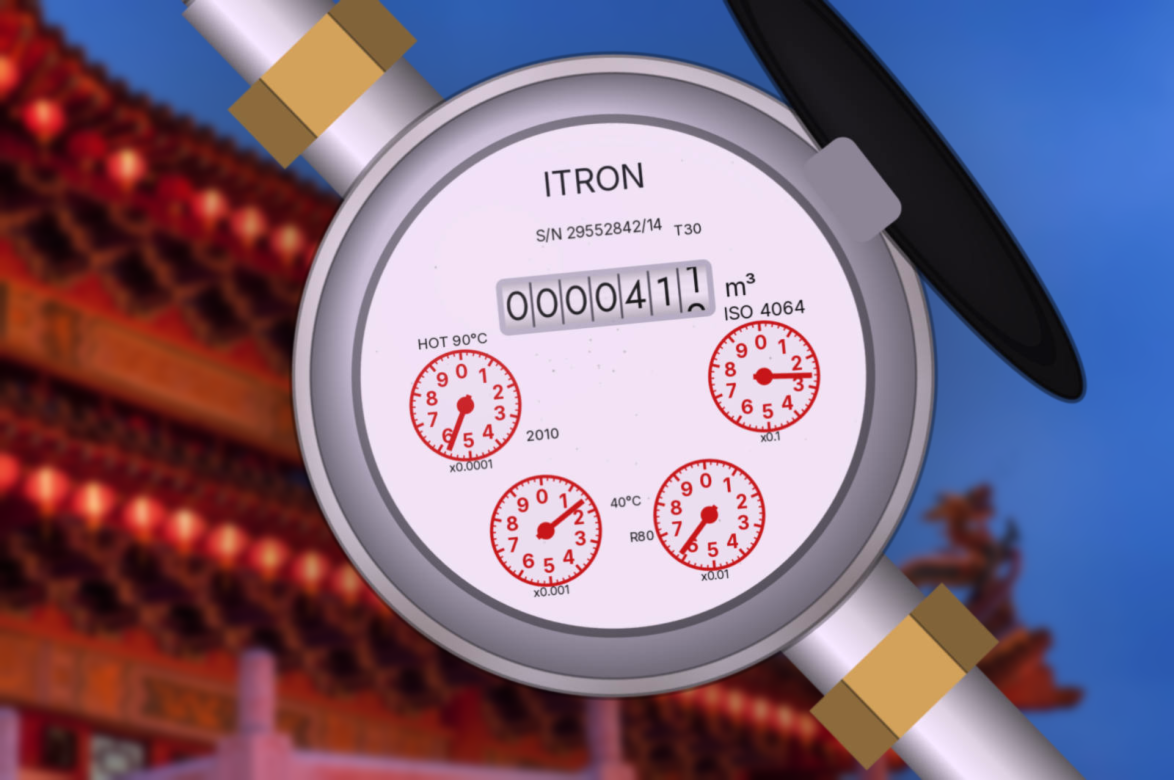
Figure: 411.2615 m³
